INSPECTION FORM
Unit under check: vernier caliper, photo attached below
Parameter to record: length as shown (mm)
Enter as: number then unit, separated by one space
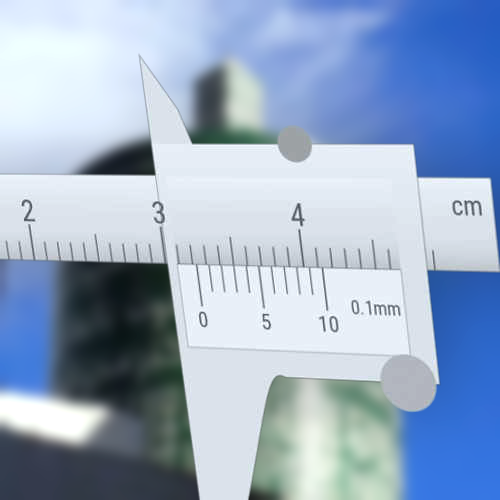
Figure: 32.3 mm
